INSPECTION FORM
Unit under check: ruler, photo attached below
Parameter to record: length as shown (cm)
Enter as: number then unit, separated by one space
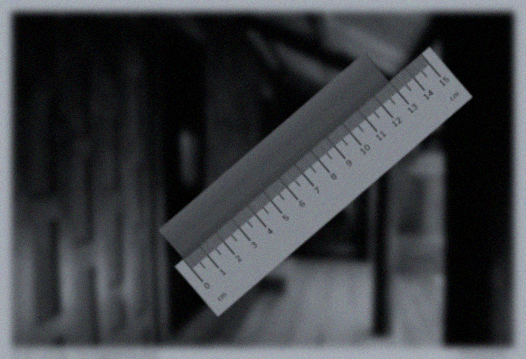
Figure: 13 cm
